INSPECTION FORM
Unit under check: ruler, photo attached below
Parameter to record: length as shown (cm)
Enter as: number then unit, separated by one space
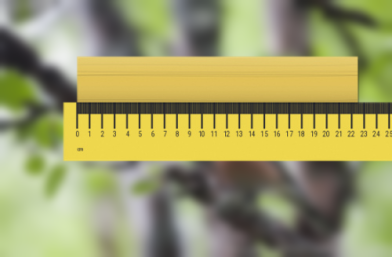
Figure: 22.5 cm
